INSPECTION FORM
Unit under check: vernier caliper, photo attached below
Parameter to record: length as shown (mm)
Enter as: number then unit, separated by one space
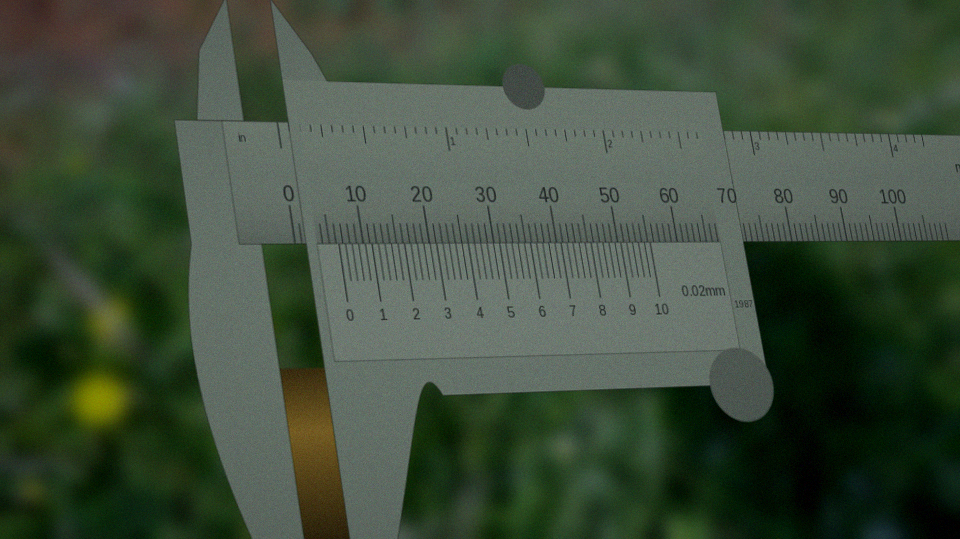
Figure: 6.4 mm
